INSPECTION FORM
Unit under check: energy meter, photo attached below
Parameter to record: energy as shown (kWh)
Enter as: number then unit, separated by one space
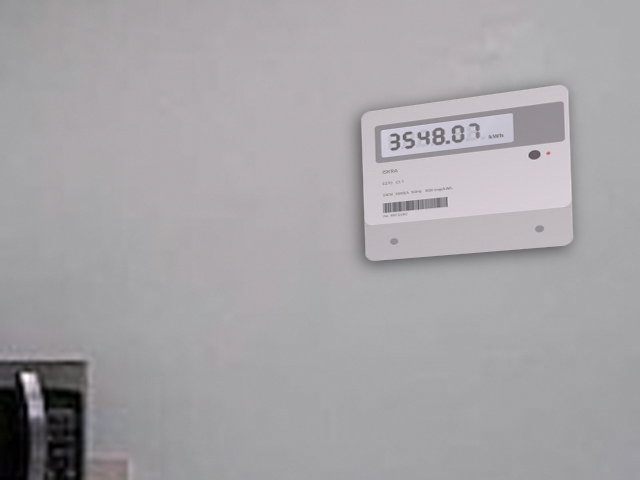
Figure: 3548.07 kWh
